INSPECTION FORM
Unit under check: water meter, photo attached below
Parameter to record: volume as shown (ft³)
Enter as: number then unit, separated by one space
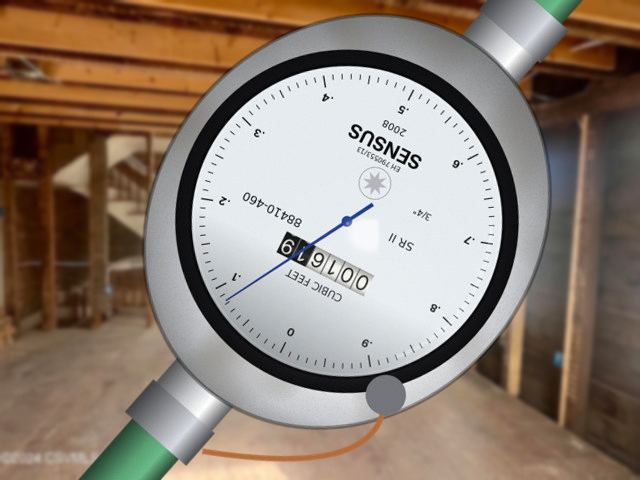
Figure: 1619.08 ft³
